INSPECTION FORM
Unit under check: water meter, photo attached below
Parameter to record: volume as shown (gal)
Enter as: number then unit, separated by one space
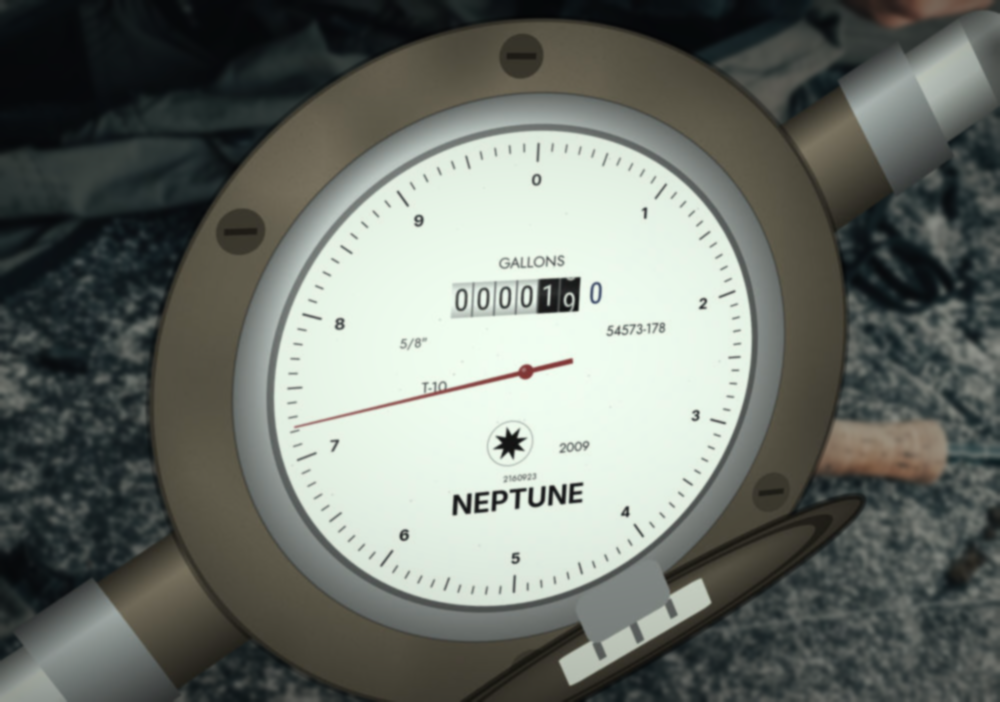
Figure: 187.2 gal
